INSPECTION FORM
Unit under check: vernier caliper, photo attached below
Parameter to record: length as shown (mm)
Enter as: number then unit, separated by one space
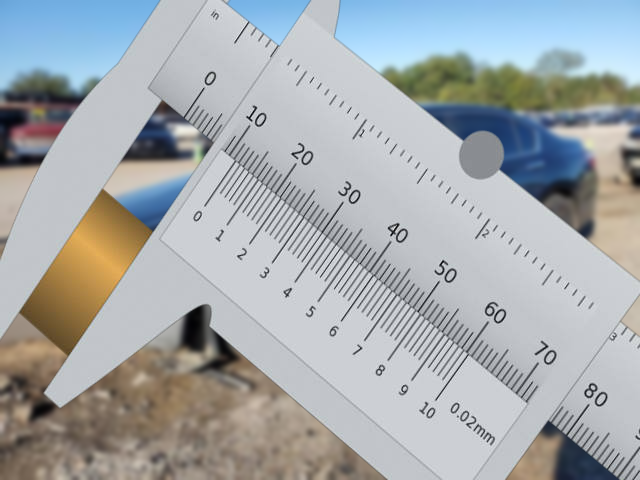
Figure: 11.4 mm
